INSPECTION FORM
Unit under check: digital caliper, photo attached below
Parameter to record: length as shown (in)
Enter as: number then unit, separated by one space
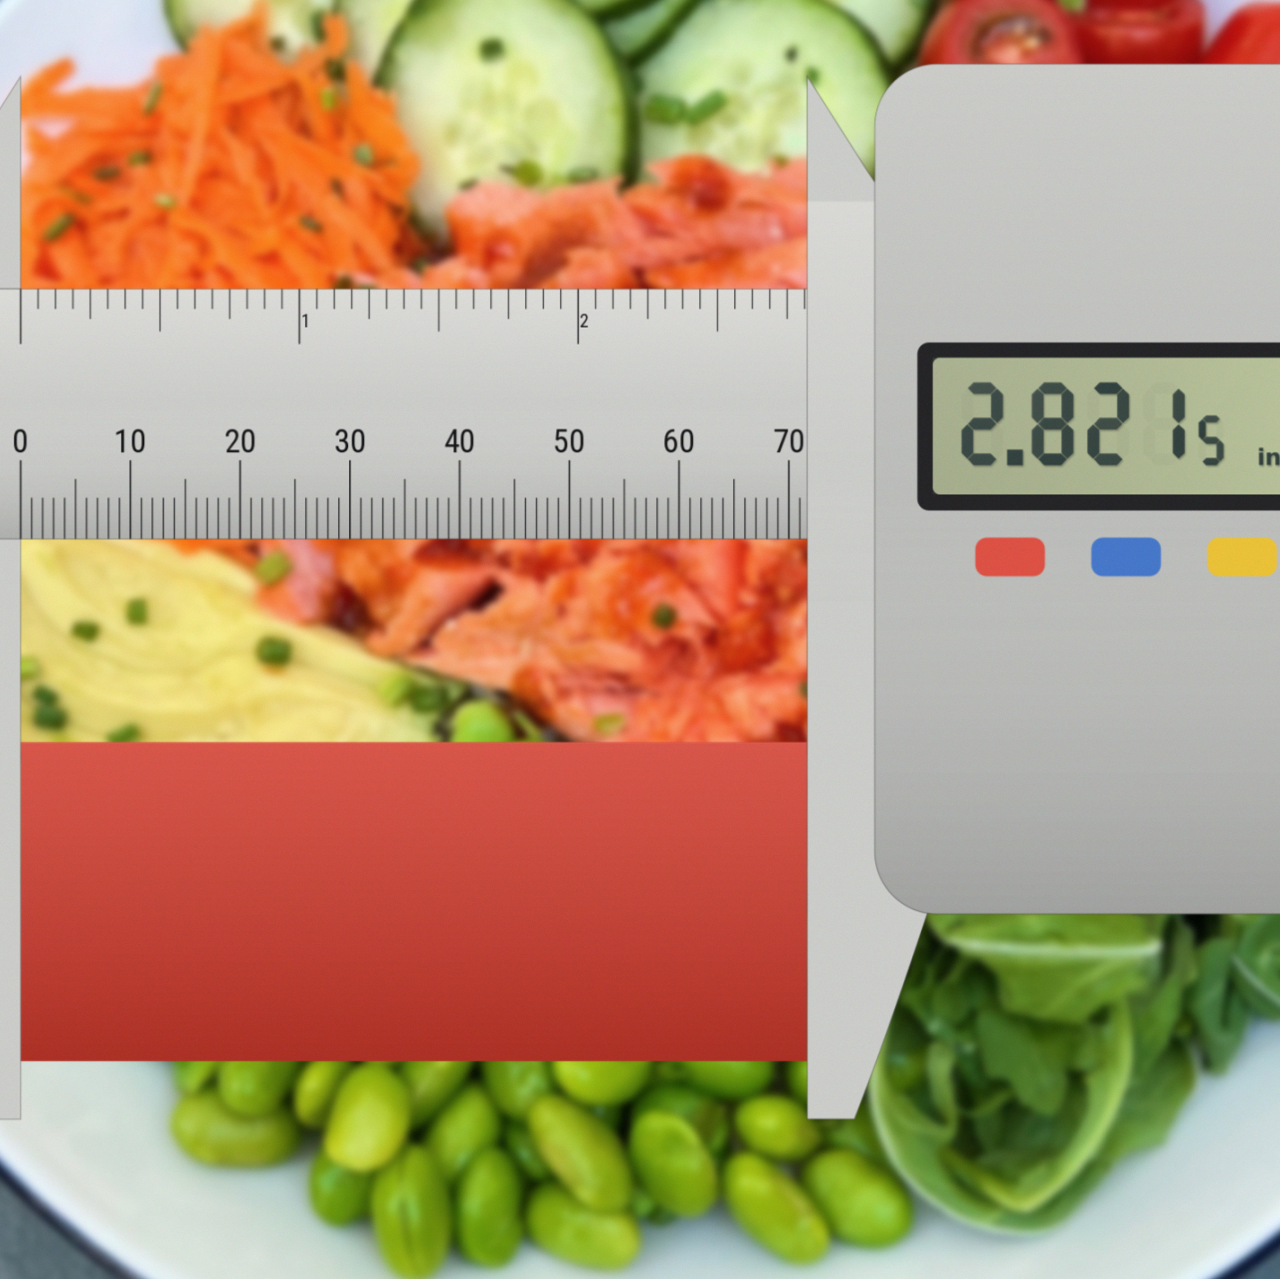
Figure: 2.8215 in
